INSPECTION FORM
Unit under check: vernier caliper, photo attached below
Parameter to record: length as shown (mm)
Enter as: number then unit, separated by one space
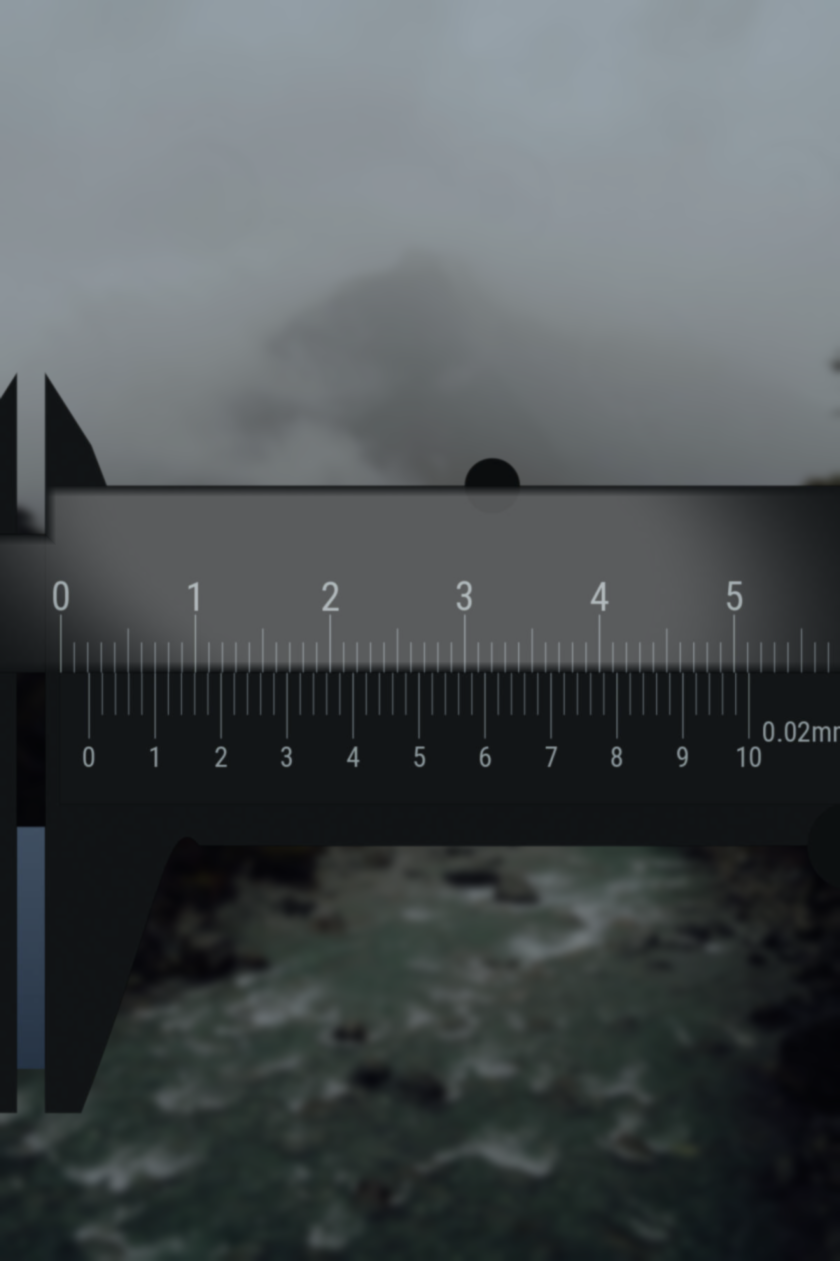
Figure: 2.1 mm
